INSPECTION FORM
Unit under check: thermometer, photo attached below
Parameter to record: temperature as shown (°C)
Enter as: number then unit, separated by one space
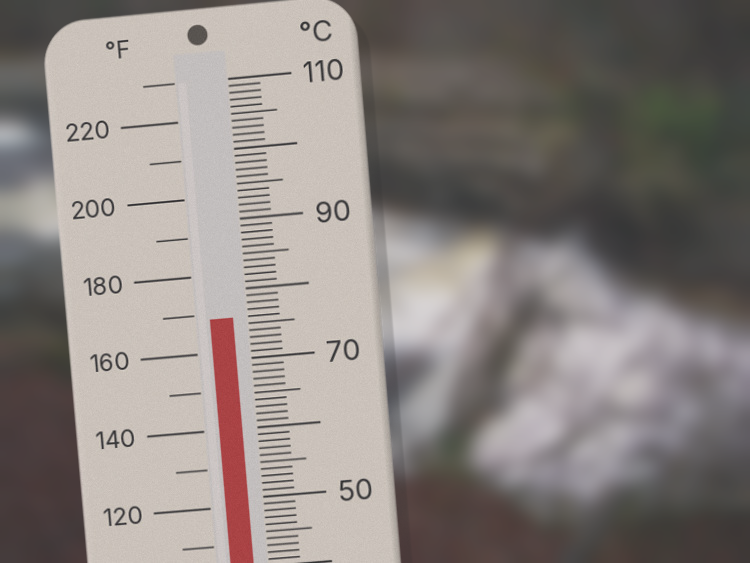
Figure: 76 °C
